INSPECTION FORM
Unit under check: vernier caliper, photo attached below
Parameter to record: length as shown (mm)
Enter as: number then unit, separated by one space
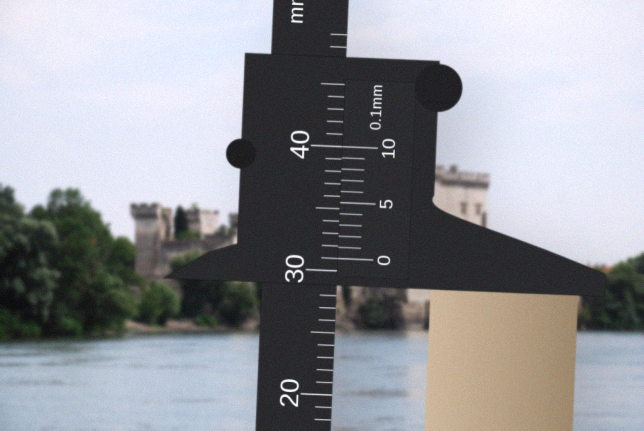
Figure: 31.0 mm
